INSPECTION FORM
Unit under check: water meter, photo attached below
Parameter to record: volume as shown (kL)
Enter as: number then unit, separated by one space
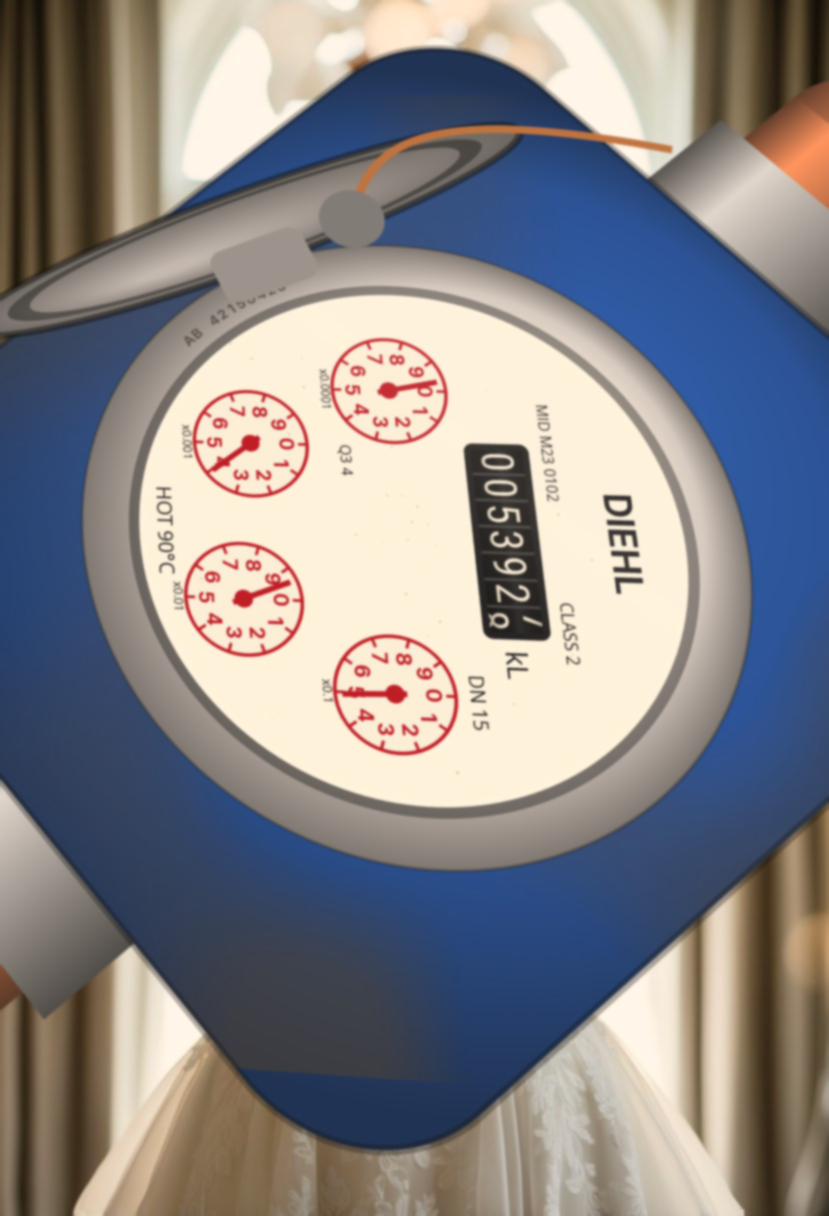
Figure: 53927.4939 kL
